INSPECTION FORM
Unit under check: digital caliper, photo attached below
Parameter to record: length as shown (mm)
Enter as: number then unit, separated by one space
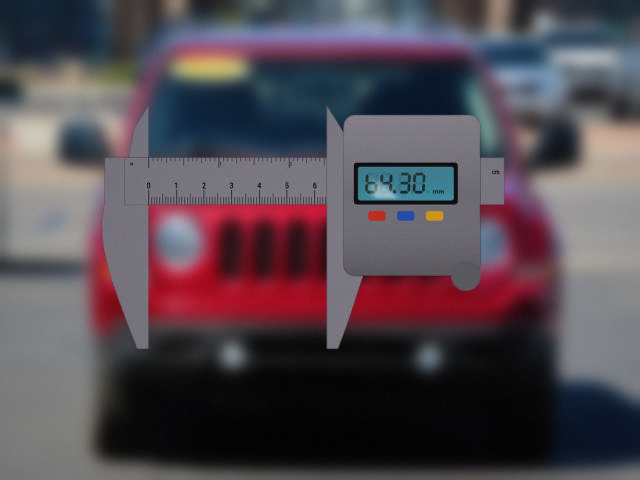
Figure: 64.30 mm
